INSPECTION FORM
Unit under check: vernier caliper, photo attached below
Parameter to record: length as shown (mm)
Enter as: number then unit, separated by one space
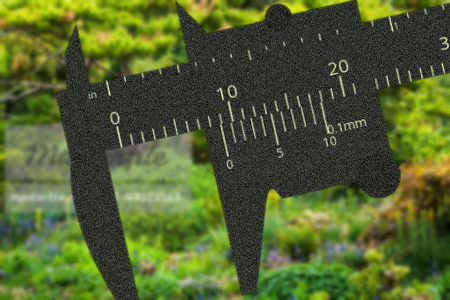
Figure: 8.9 mm
